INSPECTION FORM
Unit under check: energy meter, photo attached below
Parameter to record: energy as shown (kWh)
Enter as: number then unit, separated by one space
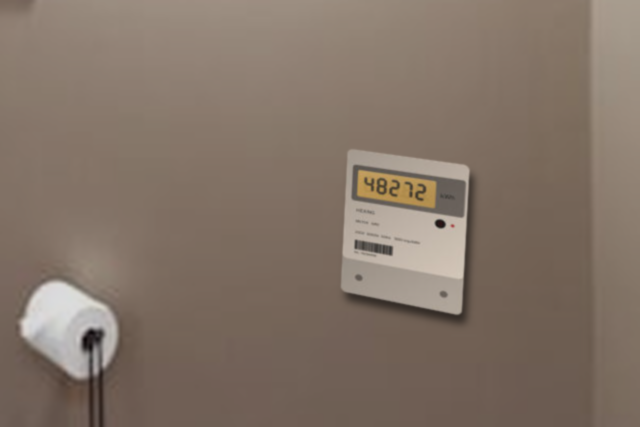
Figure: 48272 kWh
